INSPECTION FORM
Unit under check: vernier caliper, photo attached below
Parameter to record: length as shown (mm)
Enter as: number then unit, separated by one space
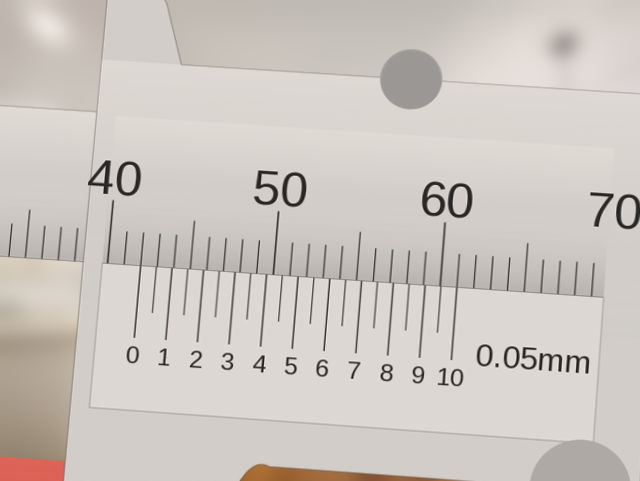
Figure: 42.0 mm
